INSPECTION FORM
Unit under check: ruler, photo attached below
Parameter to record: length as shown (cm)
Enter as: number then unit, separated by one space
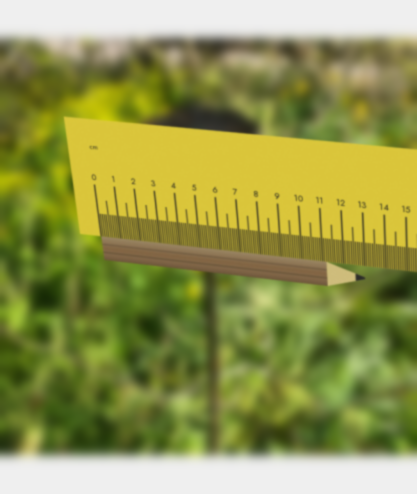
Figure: 13 cm
